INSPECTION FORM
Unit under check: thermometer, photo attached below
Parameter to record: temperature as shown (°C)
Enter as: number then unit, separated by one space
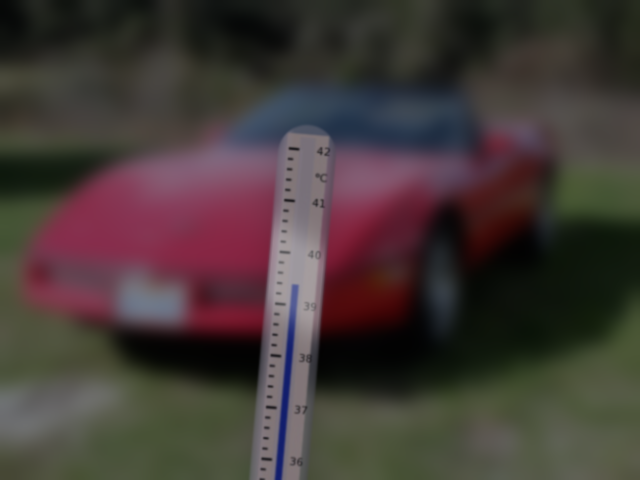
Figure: 39.4 °C
